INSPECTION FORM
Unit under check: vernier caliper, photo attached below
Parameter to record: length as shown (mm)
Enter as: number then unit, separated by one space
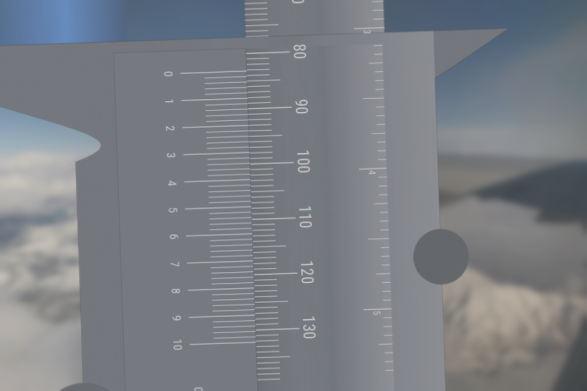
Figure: 83.2 mm
